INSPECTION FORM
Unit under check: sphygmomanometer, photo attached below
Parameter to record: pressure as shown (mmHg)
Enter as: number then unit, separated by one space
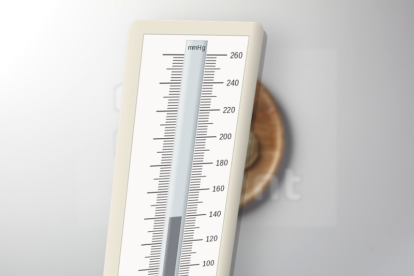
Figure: 140 mmHg
